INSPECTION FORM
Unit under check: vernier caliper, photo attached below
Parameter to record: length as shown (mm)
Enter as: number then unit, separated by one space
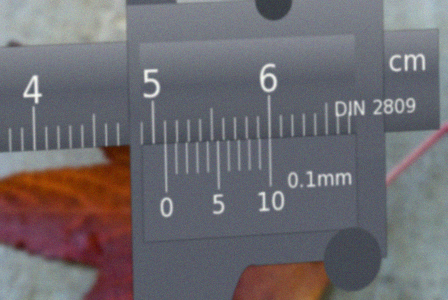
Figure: 51.0 mm
